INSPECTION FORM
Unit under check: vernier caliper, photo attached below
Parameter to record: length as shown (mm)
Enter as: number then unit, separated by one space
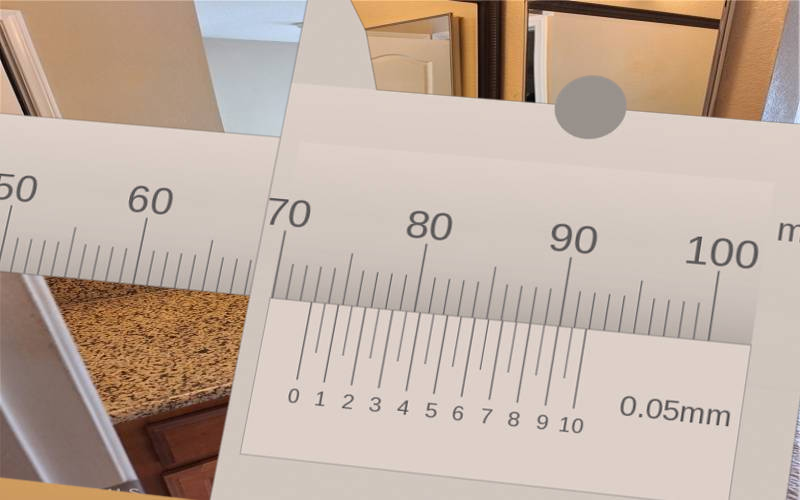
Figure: 72.8 mm
